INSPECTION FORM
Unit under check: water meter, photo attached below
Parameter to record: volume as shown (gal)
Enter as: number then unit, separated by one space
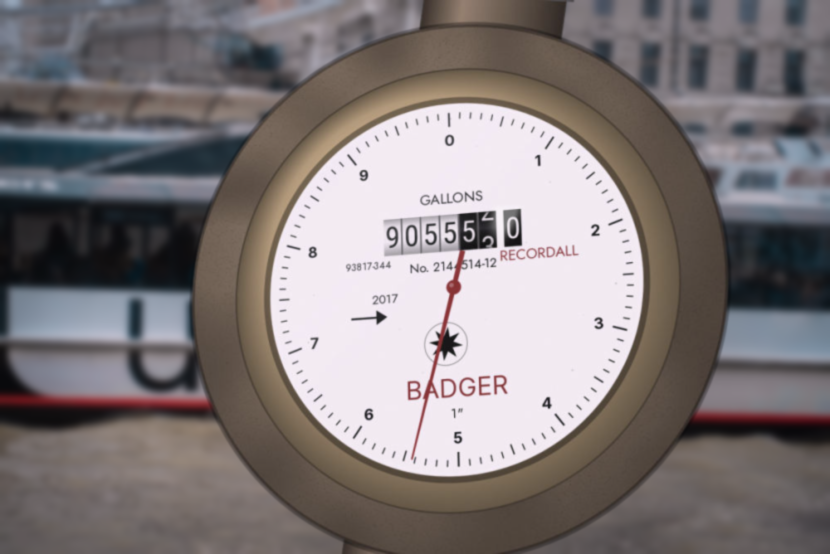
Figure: 9055525.4 gal
